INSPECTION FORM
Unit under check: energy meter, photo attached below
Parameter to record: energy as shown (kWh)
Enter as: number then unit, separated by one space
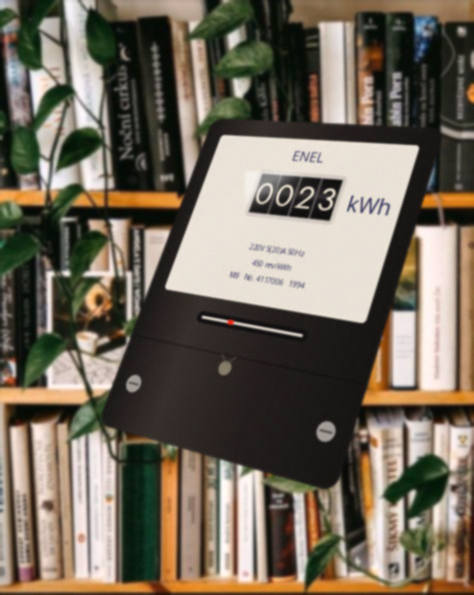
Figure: 23 kWh
